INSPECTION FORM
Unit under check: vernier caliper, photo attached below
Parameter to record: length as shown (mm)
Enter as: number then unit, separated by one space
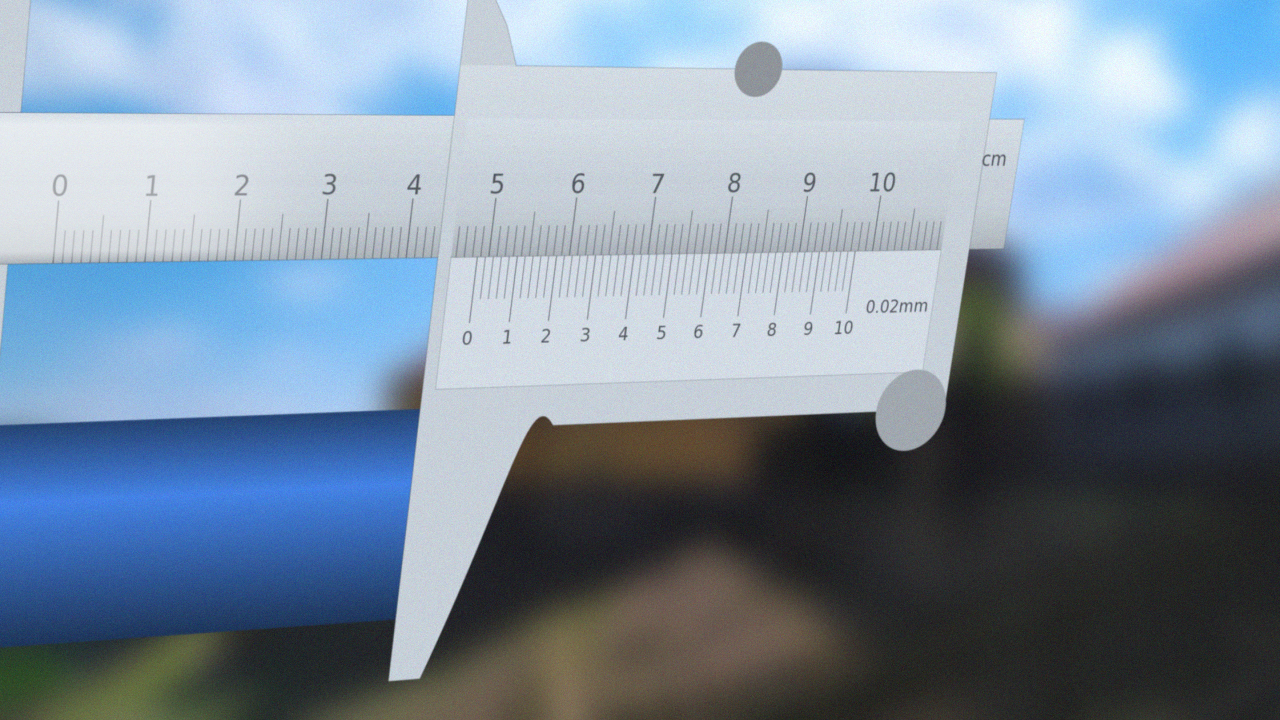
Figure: 48.6 mm
